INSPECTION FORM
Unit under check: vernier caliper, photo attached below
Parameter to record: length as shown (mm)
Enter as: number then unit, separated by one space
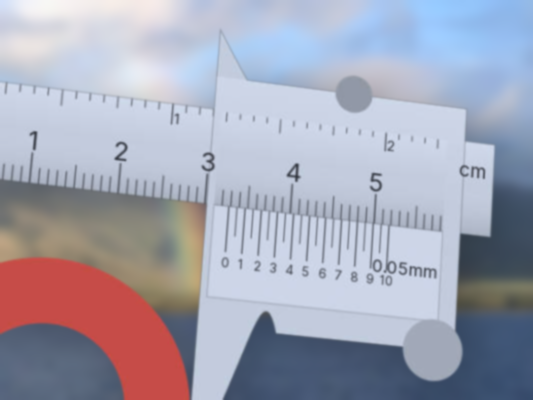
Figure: 32.8 mm
